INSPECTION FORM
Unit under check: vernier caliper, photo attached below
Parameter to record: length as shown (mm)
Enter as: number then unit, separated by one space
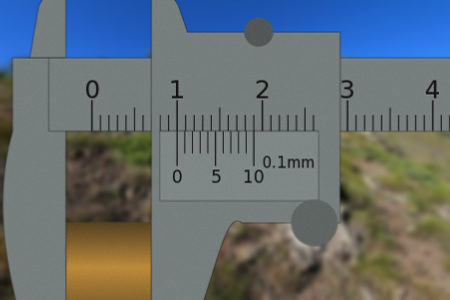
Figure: 10.0 mm
